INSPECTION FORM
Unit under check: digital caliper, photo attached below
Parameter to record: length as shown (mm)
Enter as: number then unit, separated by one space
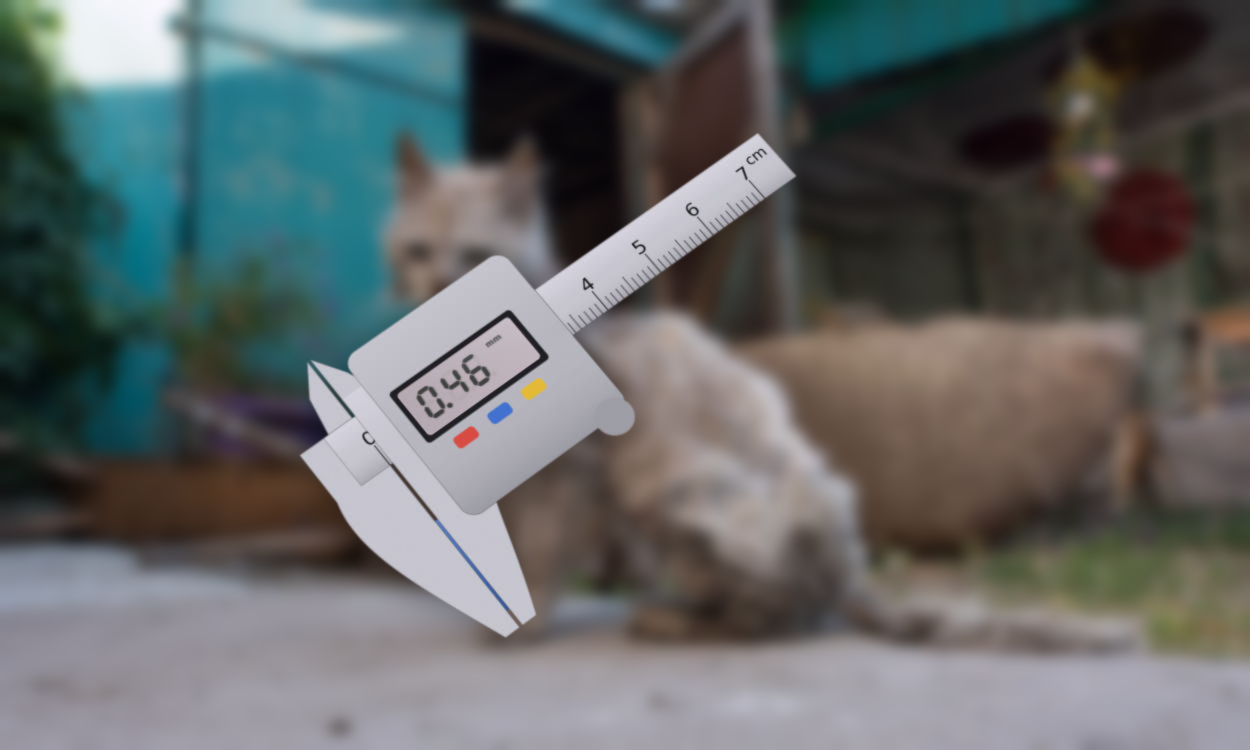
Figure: 0.46 mm
